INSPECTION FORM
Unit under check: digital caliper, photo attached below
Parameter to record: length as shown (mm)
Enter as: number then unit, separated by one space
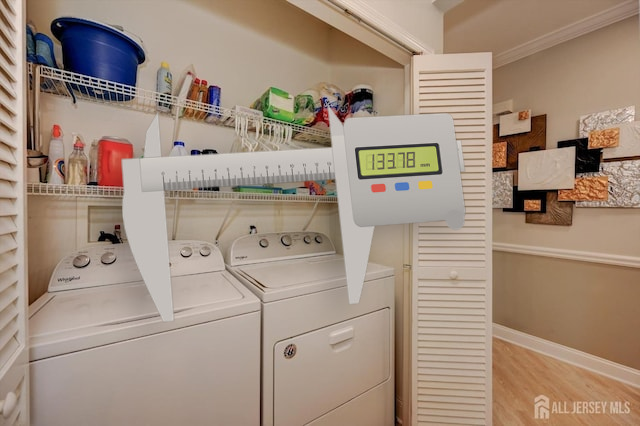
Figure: 133.78 mm
